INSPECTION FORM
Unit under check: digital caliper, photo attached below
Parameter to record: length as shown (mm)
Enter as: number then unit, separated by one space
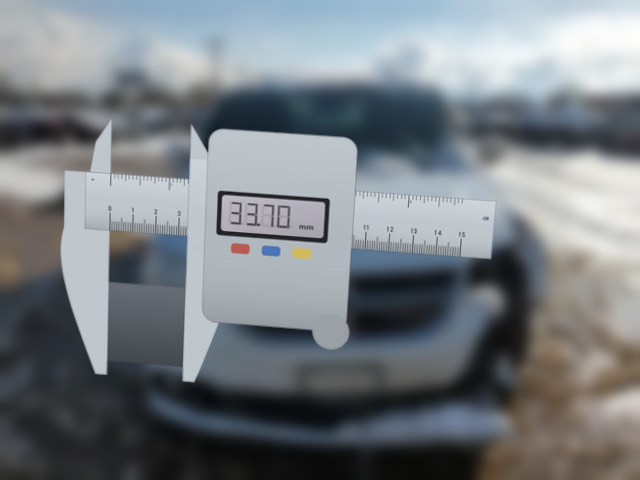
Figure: 33.70 mm
